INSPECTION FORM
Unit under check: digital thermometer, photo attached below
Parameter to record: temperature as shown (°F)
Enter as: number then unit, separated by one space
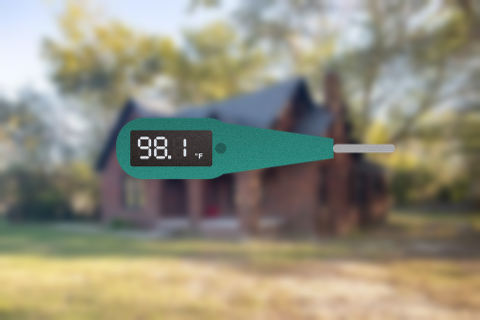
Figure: 98.1 °F
